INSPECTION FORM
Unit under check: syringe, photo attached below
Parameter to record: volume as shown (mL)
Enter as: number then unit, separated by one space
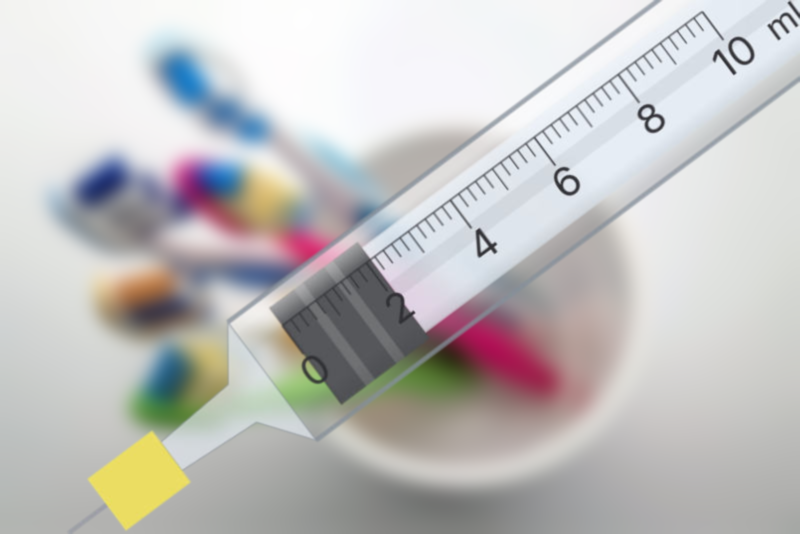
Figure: 0 mL
